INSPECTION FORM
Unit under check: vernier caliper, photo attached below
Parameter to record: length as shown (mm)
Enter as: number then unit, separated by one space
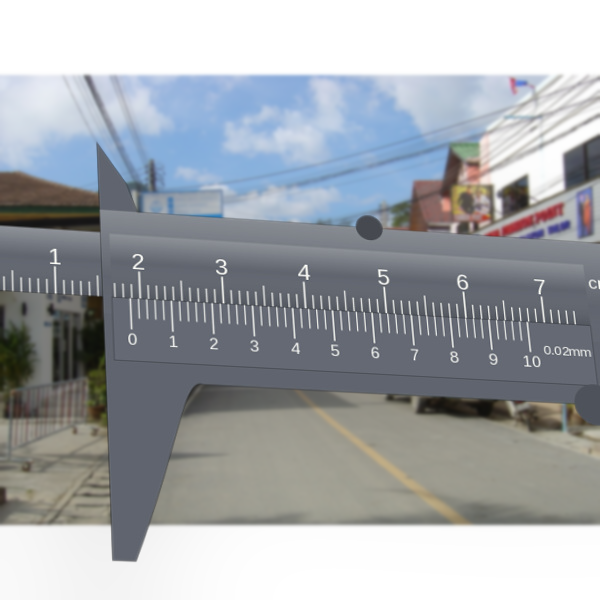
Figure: 18.8 mm
